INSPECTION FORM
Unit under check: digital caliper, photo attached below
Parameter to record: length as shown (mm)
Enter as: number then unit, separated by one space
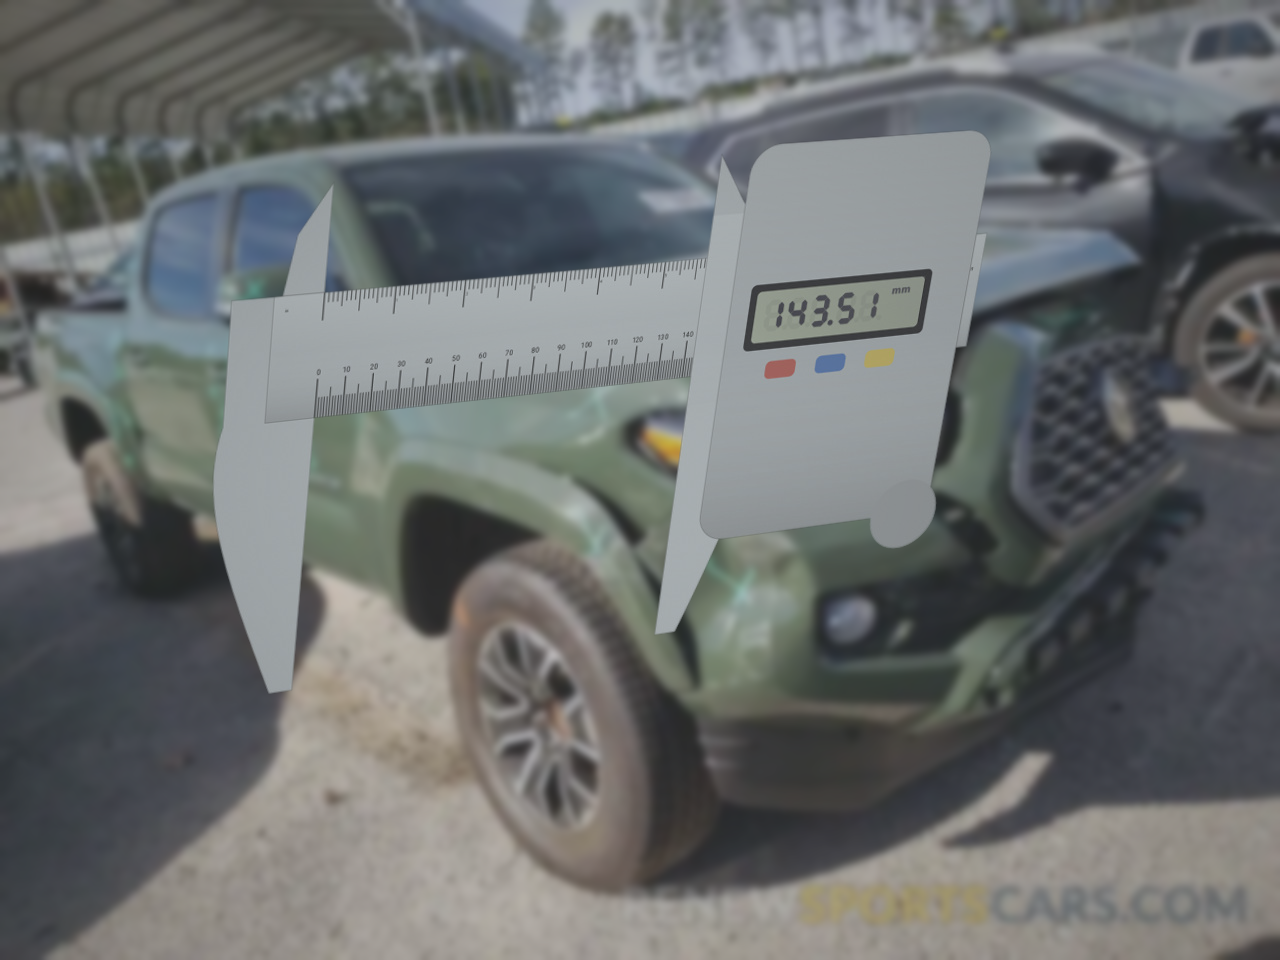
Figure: 143.51 mm
